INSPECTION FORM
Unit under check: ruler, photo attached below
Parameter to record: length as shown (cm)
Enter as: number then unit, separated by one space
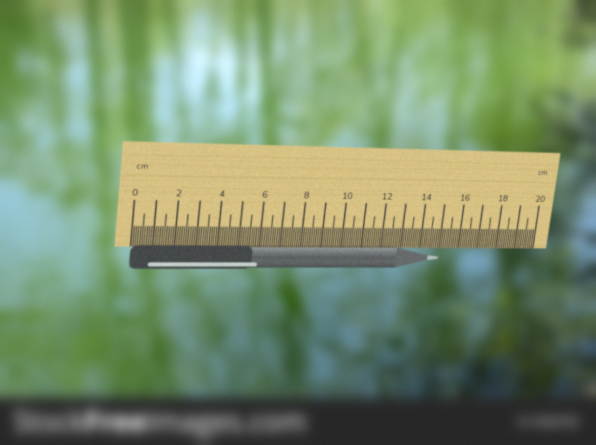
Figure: 15 cm
